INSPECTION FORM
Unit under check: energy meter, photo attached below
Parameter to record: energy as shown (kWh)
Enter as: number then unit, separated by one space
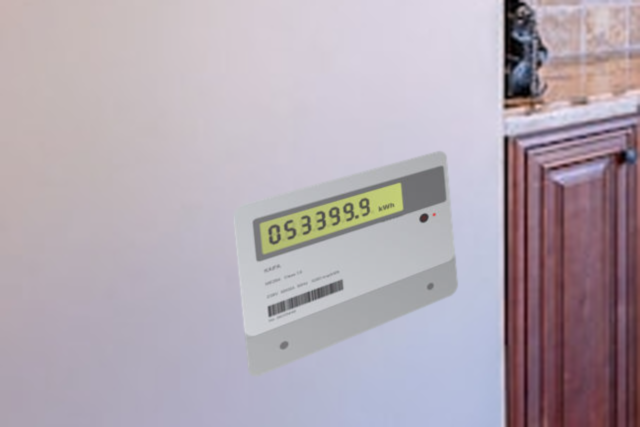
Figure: 53399.9 kWh
